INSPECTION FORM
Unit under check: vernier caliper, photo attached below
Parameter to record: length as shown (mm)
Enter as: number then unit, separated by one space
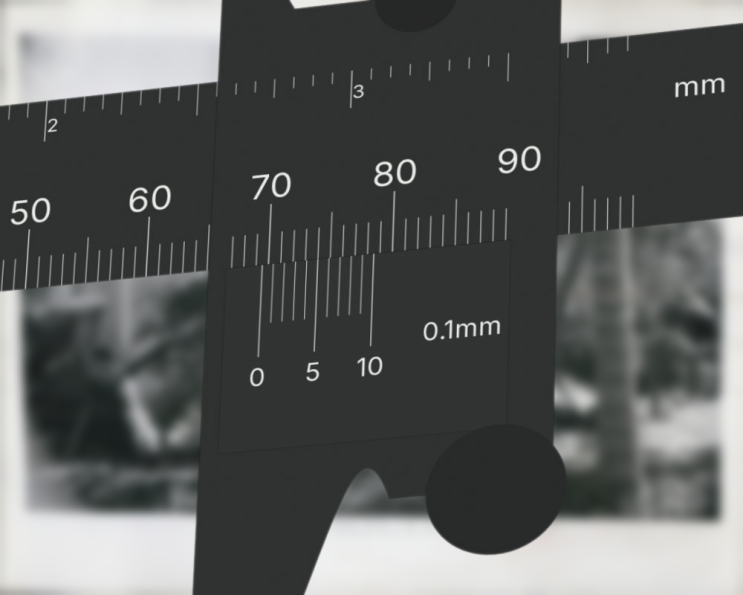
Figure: 69.5 mm
